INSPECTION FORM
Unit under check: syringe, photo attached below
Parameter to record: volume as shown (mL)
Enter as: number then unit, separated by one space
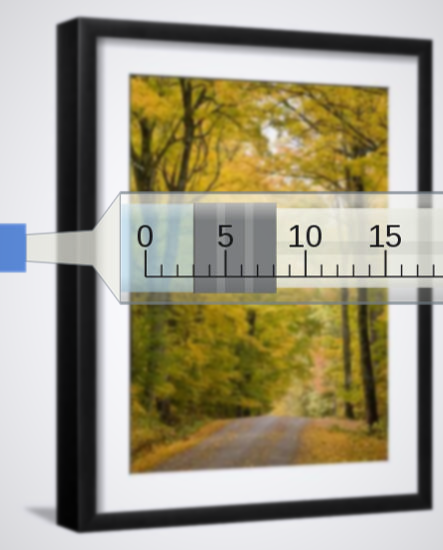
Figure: 3 mL
